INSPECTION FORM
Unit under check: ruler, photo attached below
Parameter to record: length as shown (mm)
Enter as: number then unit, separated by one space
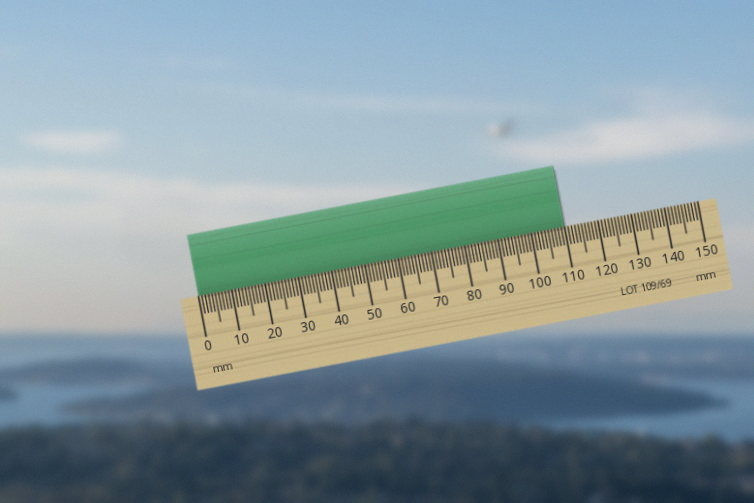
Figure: 110 mm
